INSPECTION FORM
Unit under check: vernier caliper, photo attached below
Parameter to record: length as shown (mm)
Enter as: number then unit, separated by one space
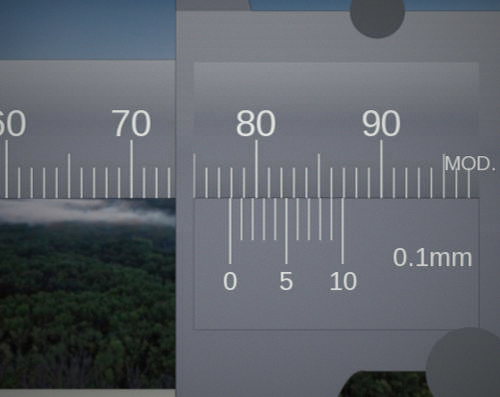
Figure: 77.9 mm
